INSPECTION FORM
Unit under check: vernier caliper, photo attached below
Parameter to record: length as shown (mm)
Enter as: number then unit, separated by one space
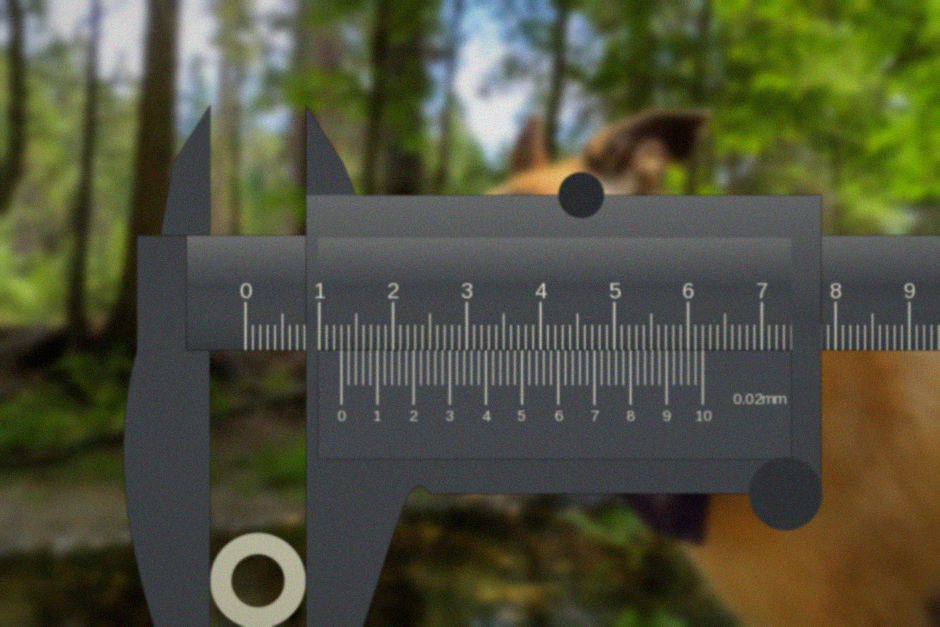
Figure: 13.0 mm
